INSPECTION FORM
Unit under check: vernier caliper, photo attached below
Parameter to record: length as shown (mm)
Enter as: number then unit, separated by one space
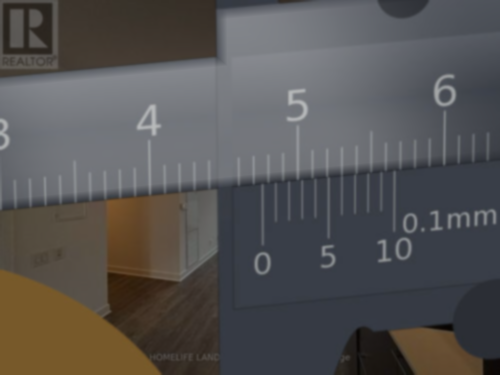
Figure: 47.6 mm
